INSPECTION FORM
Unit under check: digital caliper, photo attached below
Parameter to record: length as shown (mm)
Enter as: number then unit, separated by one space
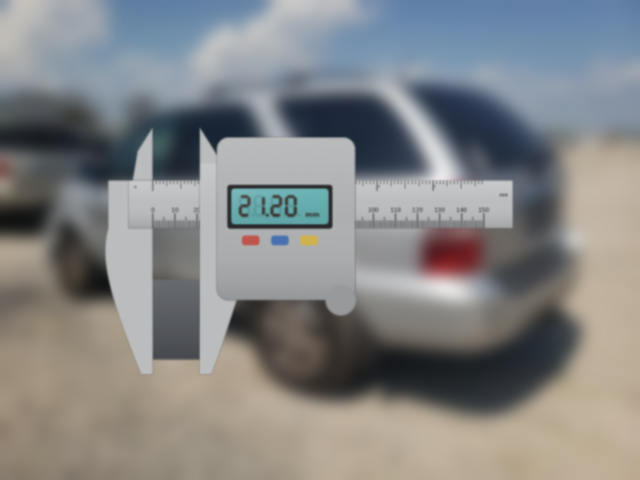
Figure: 21.20 mm
